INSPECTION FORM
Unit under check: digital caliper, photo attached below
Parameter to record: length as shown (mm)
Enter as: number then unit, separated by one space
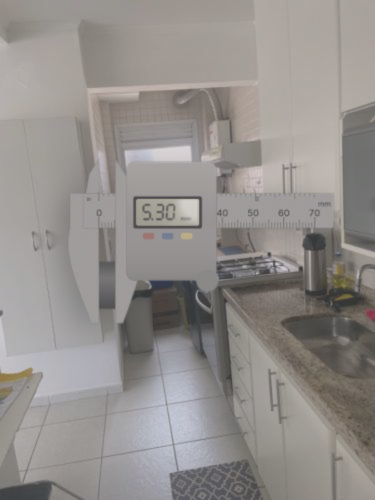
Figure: 5.30 mm
